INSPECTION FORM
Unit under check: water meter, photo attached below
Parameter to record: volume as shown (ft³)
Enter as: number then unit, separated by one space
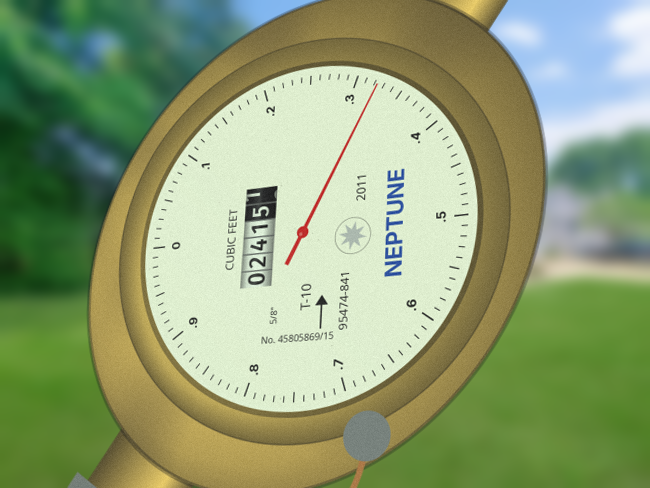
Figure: 24151.32 ft³
